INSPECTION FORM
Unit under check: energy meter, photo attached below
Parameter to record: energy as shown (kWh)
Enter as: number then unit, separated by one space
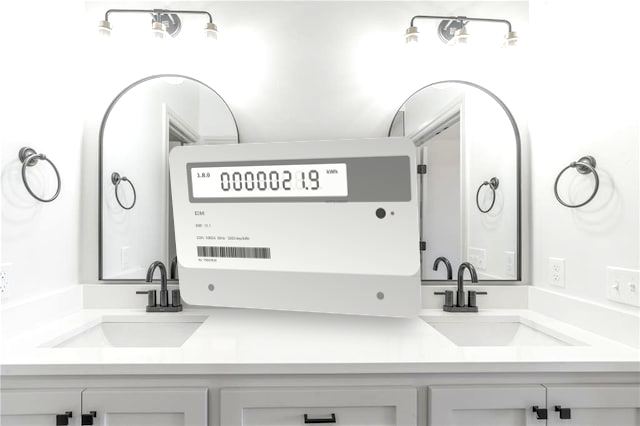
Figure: 21.9 kWh
